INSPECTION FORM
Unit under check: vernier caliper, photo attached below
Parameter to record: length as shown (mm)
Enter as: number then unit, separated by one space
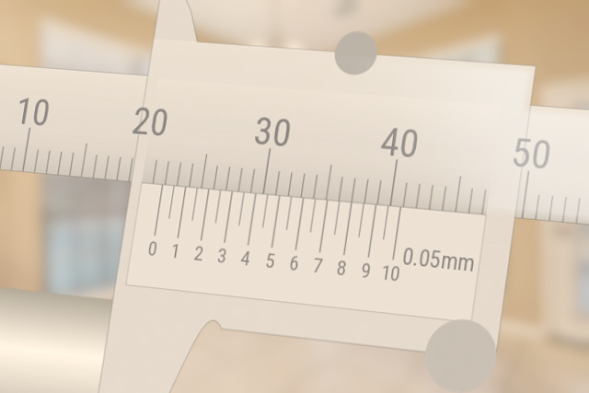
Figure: 21.8 mm
